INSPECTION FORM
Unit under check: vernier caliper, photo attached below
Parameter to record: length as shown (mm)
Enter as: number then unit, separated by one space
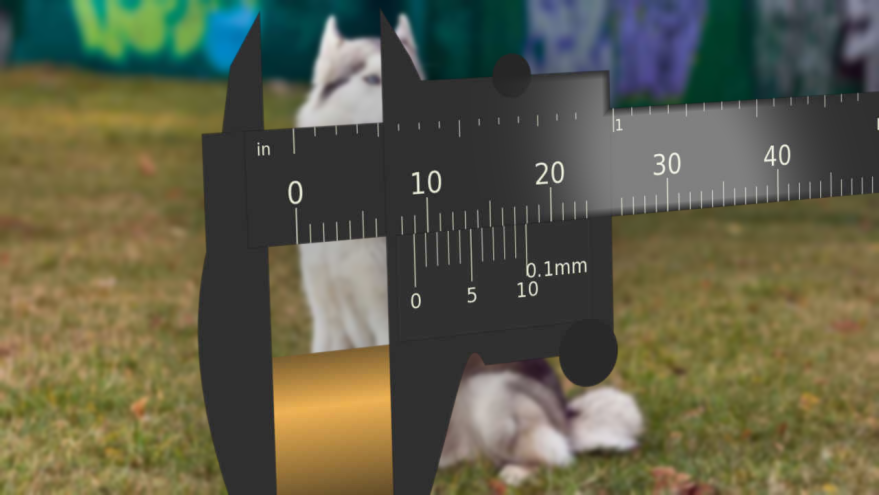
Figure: 8.9 mm
